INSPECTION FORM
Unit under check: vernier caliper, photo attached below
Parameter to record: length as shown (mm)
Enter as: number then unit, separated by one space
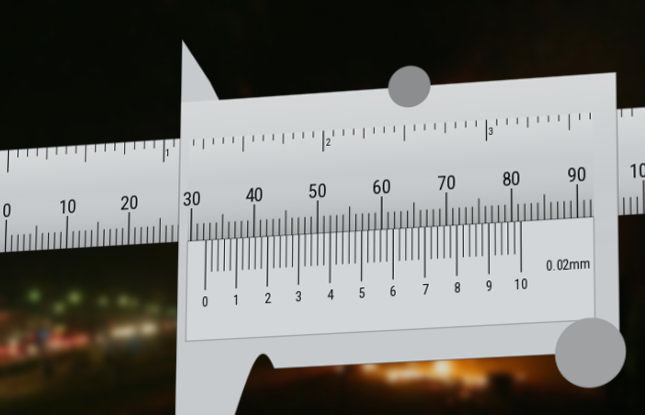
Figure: 32.4 mm
